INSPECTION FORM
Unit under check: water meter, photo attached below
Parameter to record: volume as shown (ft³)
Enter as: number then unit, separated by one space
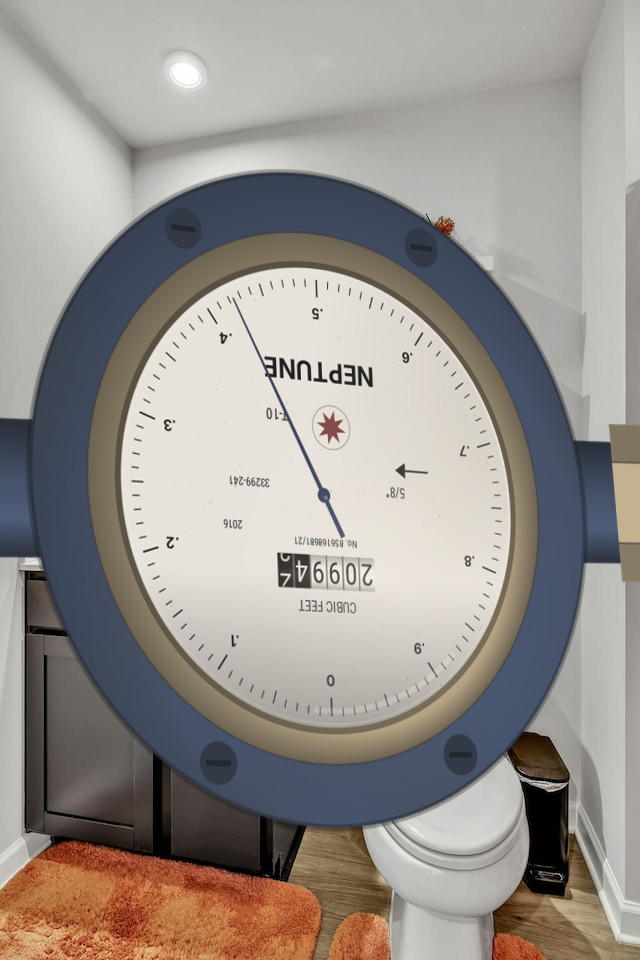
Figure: 209942.42 ft³
